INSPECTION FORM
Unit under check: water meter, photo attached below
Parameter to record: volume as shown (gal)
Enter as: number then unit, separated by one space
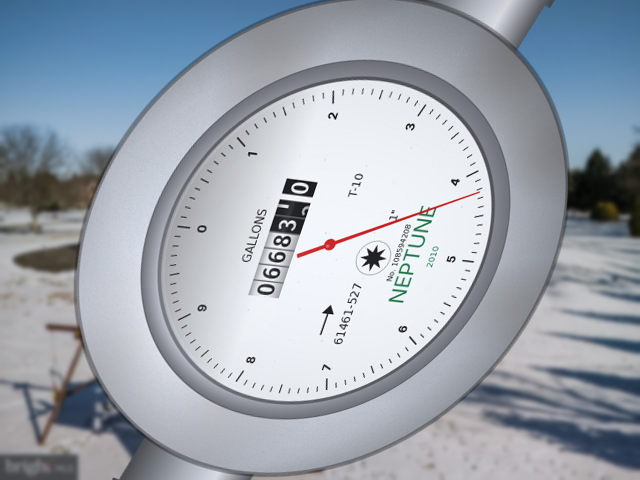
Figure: 668314.2 gal
